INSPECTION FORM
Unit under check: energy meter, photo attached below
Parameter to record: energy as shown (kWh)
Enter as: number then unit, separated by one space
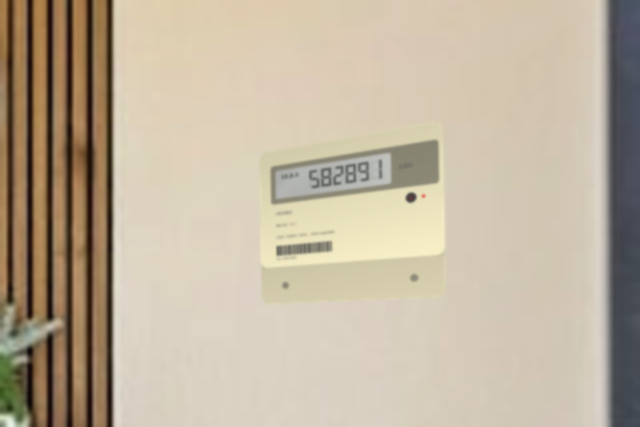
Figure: 582891 kWh
